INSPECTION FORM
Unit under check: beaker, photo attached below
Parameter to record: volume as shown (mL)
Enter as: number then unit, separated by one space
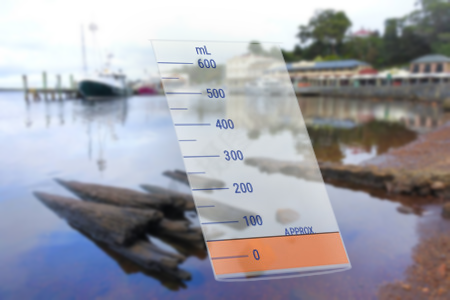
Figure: 50 mL
